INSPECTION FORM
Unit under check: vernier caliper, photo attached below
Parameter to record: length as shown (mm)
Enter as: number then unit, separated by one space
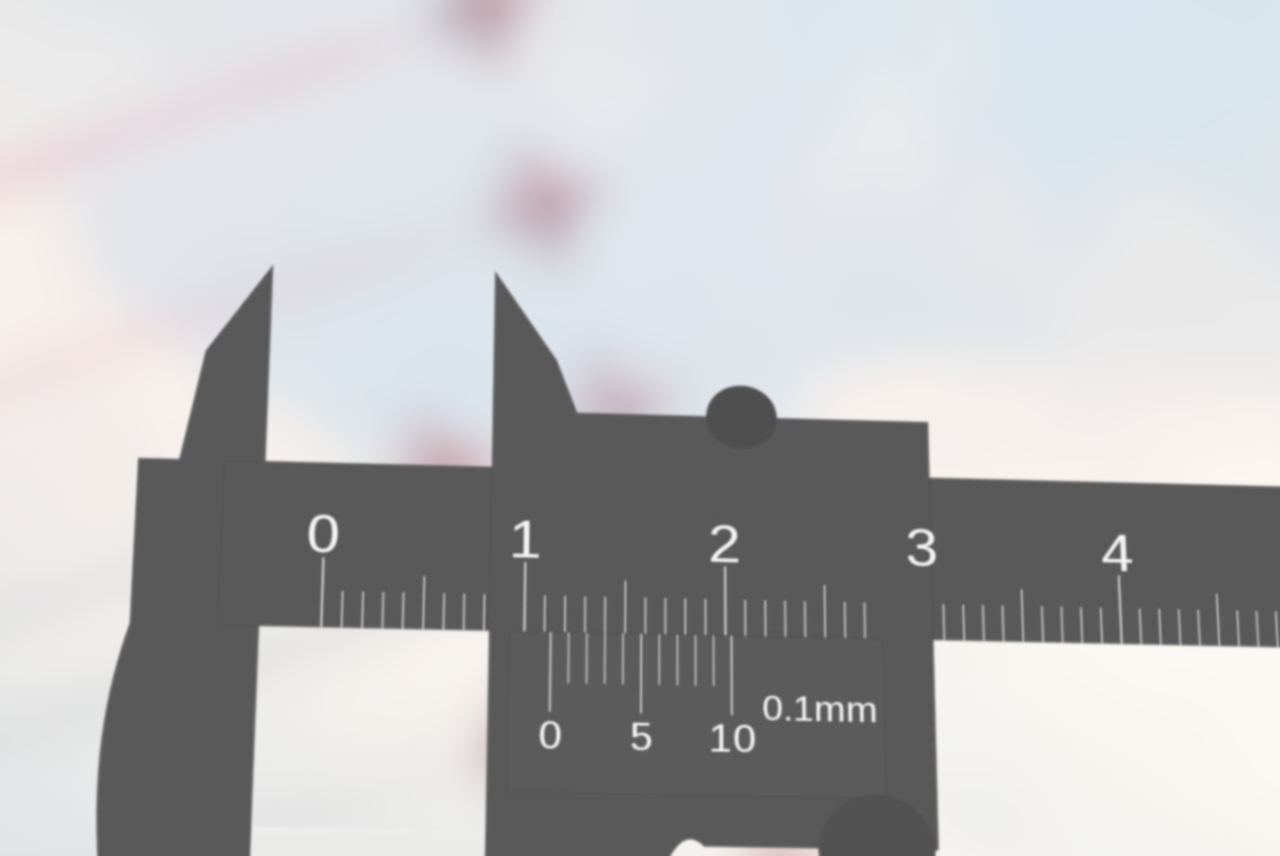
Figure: 11.3 mm
